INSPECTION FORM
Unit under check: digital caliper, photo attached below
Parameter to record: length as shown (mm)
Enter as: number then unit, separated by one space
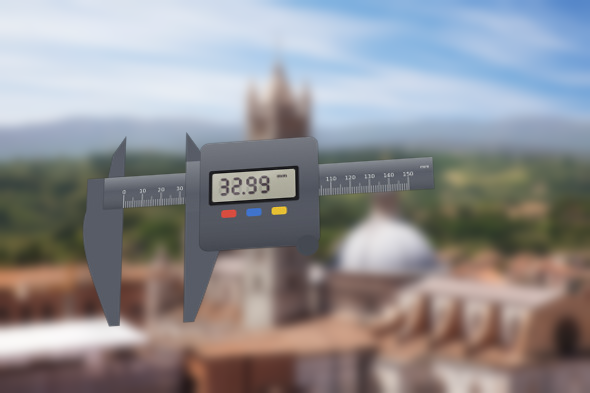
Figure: 32.99 mm
